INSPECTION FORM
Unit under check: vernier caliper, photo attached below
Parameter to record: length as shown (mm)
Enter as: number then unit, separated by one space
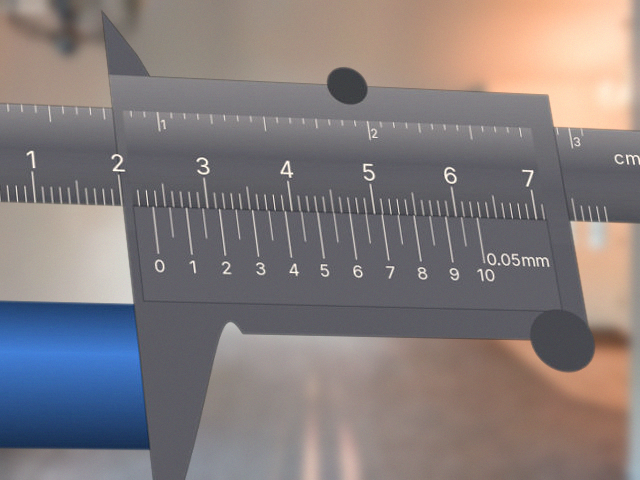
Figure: 23.6 mm
